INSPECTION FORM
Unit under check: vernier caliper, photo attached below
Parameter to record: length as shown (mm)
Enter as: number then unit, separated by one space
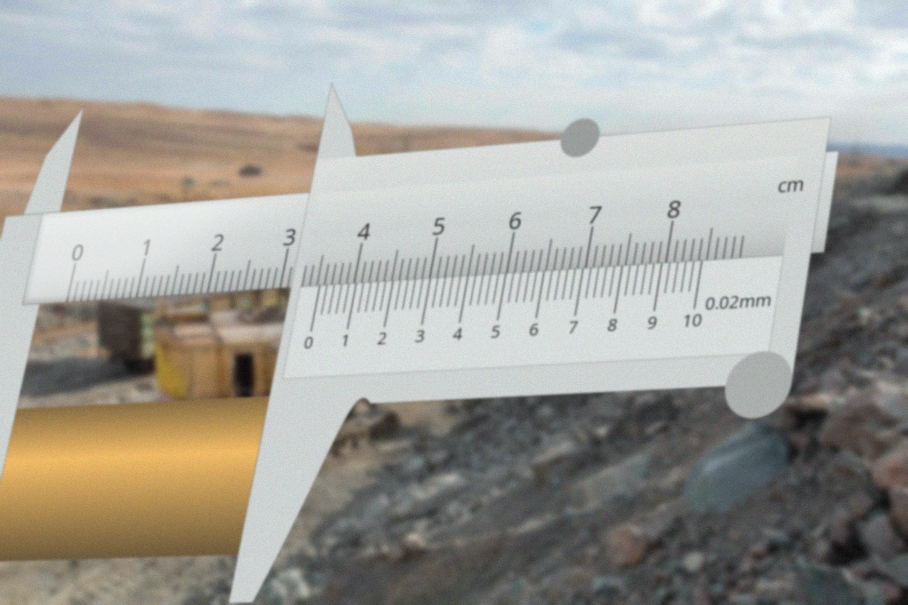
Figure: 35.4 mm
